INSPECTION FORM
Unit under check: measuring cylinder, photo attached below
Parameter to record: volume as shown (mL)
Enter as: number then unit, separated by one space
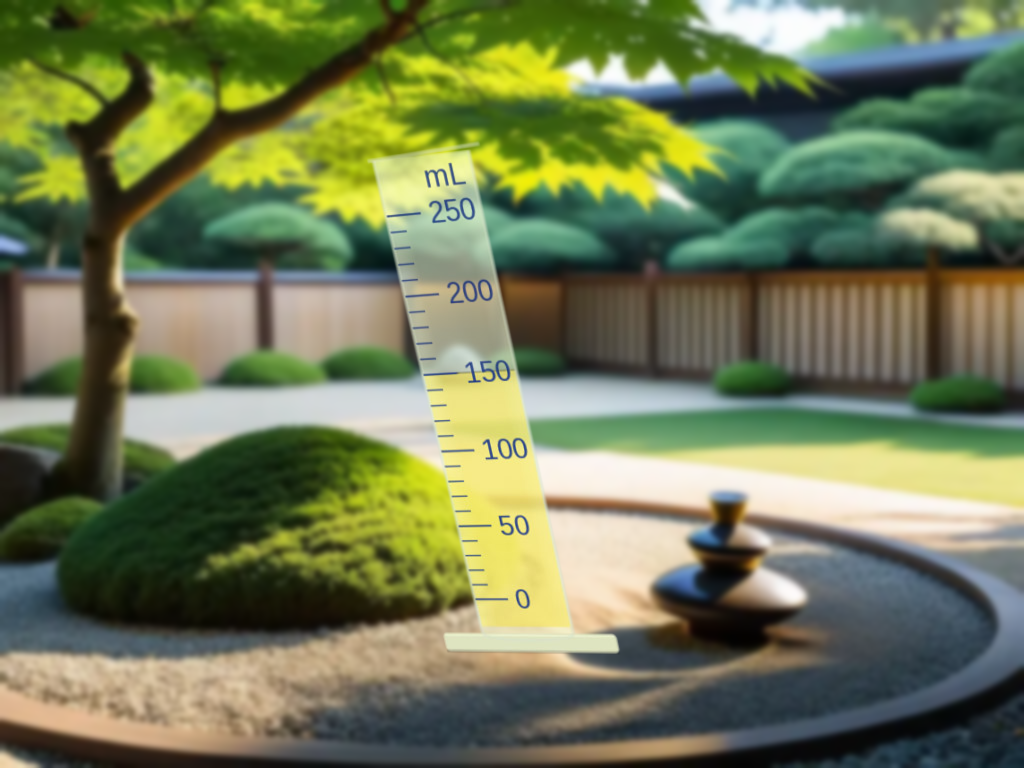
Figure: 150 mL
